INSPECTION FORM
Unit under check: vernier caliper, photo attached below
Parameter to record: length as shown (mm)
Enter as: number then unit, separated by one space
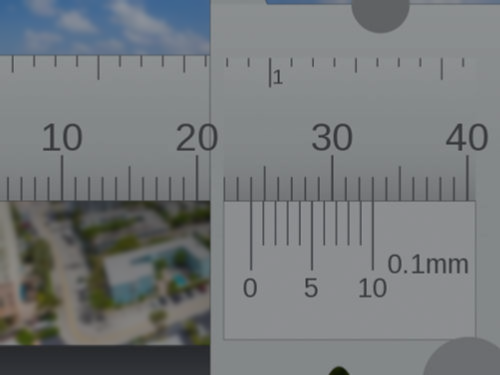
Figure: 24.0 mm
